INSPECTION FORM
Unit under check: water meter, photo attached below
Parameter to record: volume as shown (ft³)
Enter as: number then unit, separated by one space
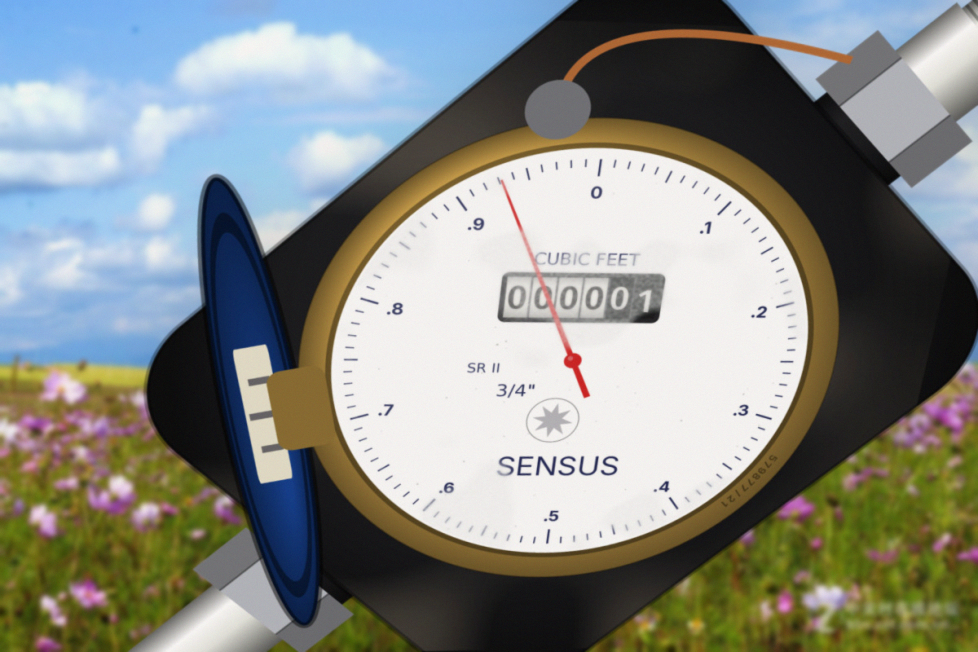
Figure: 0.93 ft³
